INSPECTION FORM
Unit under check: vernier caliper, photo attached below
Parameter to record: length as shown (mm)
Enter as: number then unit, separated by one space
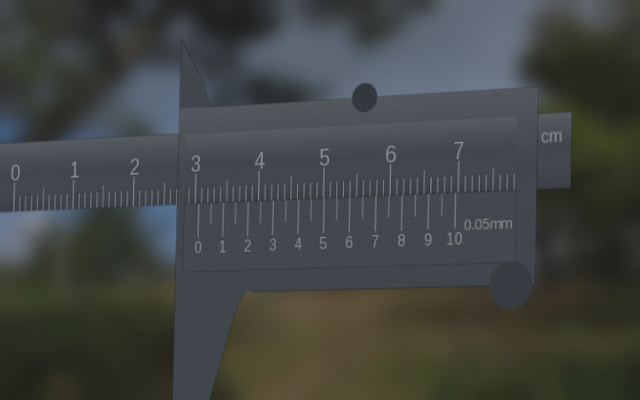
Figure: 30.6 mm
